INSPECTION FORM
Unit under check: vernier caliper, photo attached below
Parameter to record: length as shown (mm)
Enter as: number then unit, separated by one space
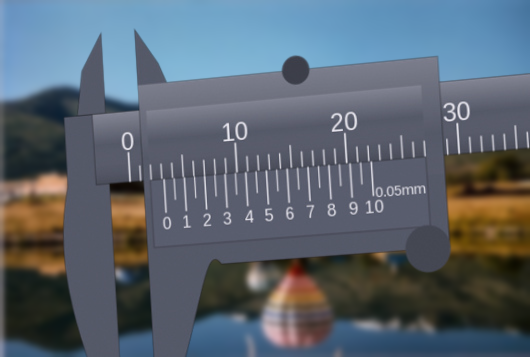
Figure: 3.2 mm
